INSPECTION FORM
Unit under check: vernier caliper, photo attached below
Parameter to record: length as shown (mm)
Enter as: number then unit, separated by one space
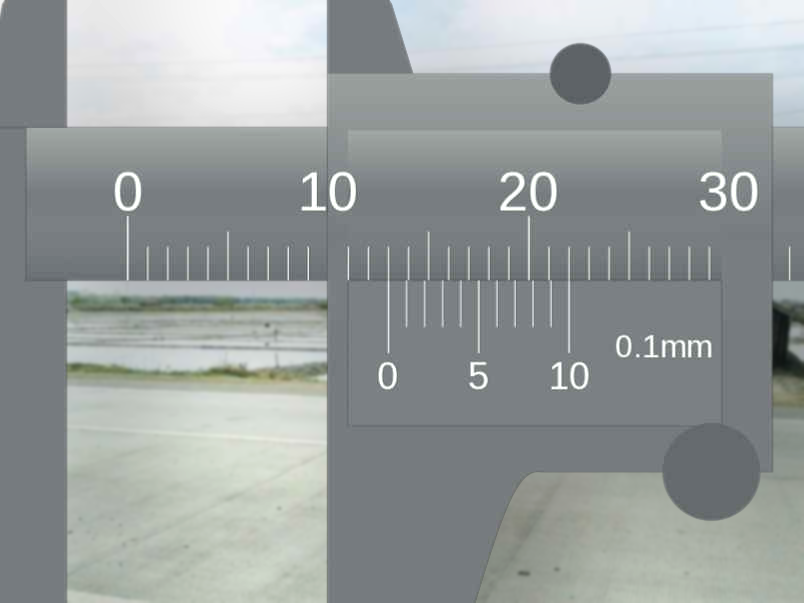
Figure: 13.0 mm
